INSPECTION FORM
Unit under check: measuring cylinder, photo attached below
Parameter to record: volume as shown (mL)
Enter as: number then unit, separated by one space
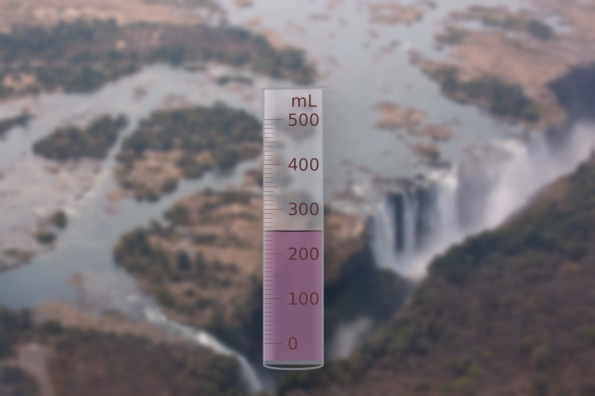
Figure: 250 mL
